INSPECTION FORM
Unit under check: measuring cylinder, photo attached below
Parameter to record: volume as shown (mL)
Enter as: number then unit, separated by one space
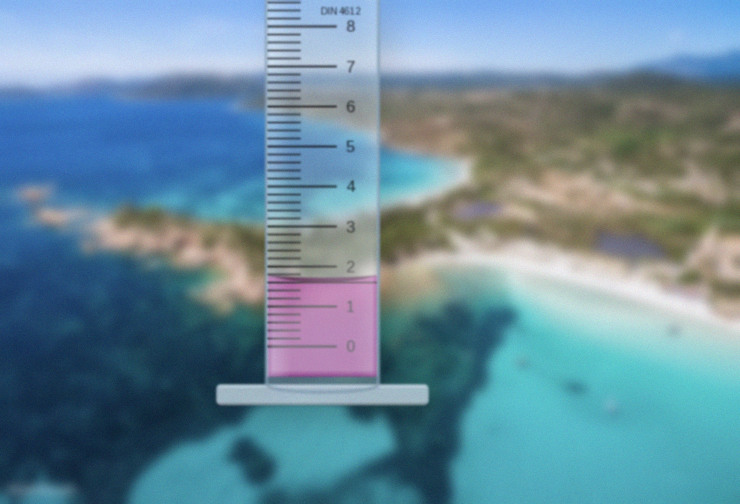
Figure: 1.6 mL
